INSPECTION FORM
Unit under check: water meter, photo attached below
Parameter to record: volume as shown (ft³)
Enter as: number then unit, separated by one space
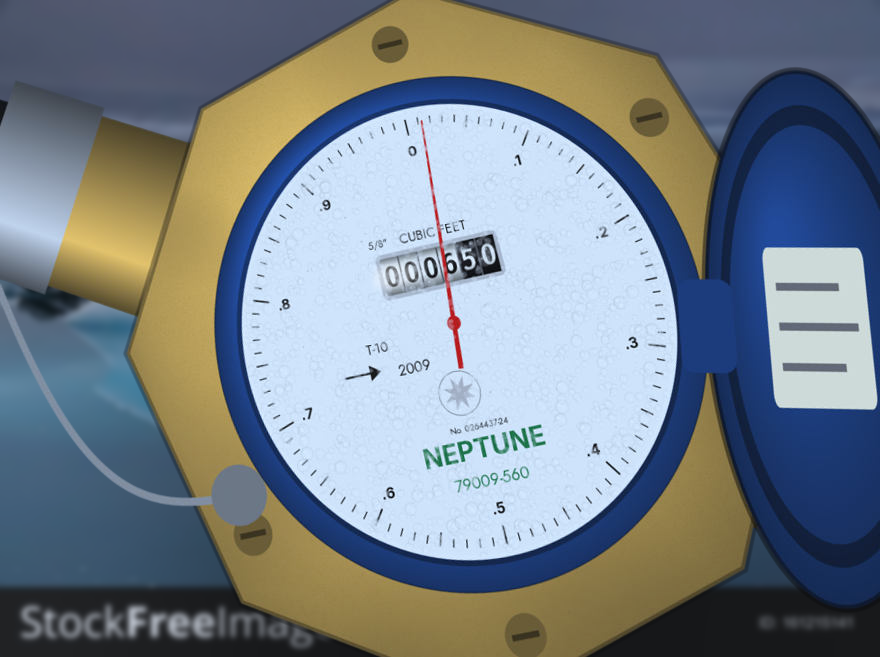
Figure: 650.01 ft³
